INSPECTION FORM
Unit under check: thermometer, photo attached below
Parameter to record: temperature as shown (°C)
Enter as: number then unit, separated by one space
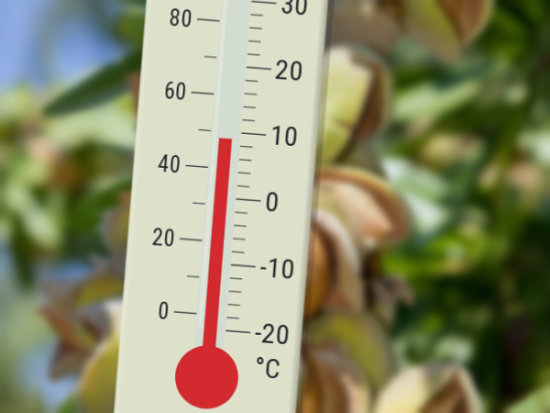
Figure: 9 °C
